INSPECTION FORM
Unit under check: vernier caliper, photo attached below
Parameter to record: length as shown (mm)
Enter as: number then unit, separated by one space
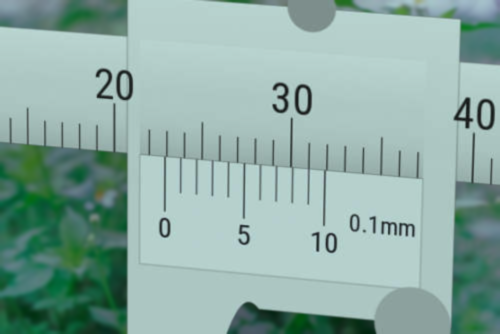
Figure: 22.9 mm
